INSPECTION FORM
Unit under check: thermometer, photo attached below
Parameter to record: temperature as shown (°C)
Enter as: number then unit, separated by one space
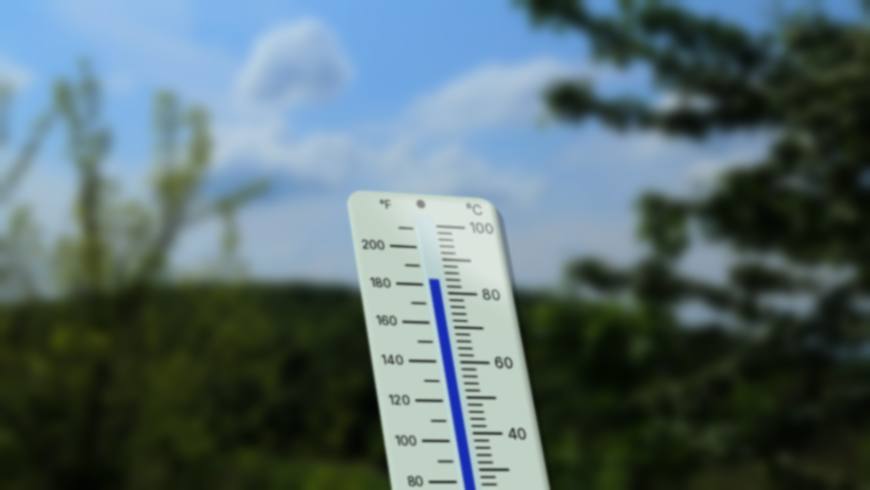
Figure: 84 °C
